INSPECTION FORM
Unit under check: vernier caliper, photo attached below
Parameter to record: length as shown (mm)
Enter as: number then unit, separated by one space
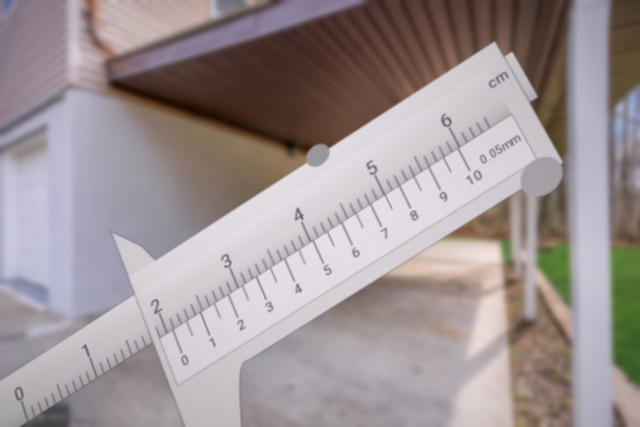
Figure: 20.8 mm
